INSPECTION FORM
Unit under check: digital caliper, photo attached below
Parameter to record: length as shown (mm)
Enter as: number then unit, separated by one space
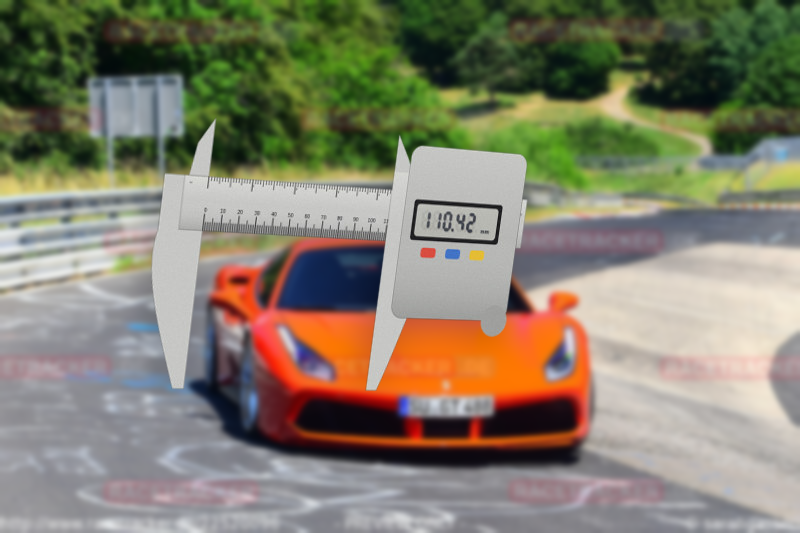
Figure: 110.42 mm
